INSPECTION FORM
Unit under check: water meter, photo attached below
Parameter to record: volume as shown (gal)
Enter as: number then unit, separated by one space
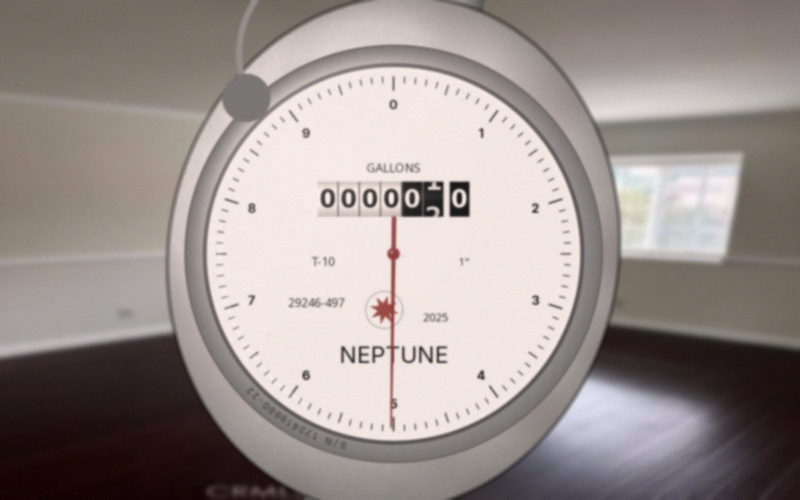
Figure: 15.0 gal
